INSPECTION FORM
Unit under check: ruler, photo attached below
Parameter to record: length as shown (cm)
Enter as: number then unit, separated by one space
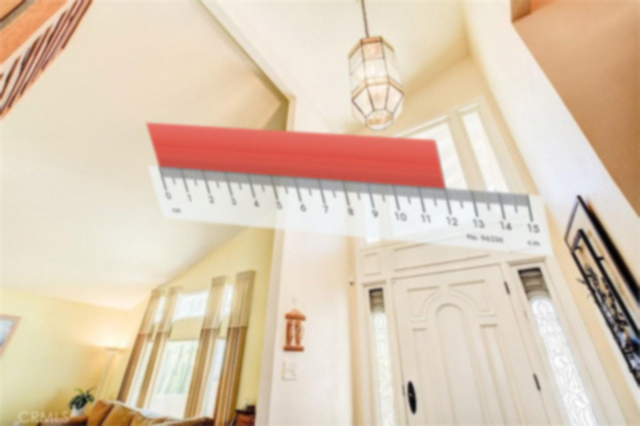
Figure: 12 cm
